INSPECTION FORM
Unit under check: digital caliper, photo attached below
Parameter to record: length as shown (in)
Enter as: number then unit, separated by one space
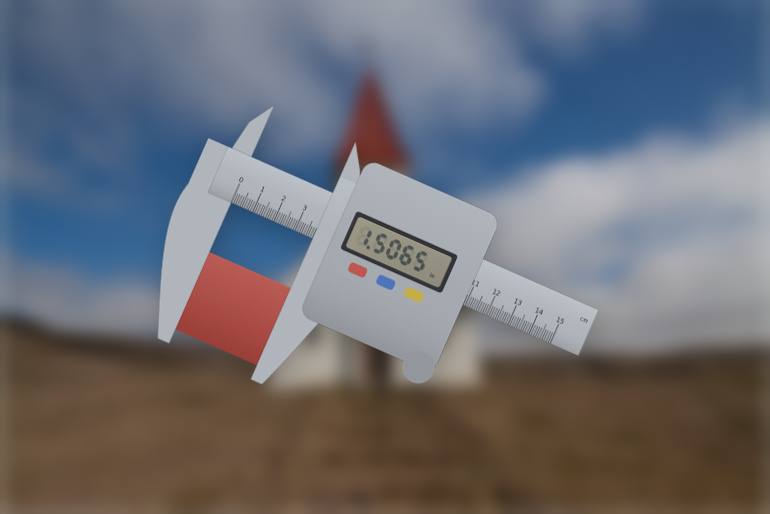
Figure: 1.5065 in
